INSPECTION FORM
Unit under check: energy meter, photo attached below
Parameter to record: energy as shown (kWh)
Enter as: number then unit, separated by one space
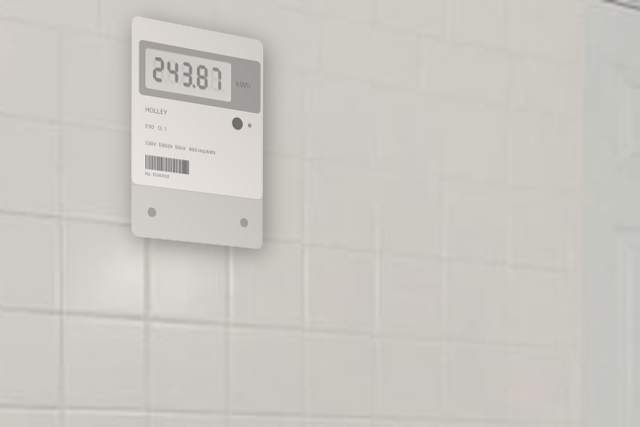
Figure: 243.87 kWh
